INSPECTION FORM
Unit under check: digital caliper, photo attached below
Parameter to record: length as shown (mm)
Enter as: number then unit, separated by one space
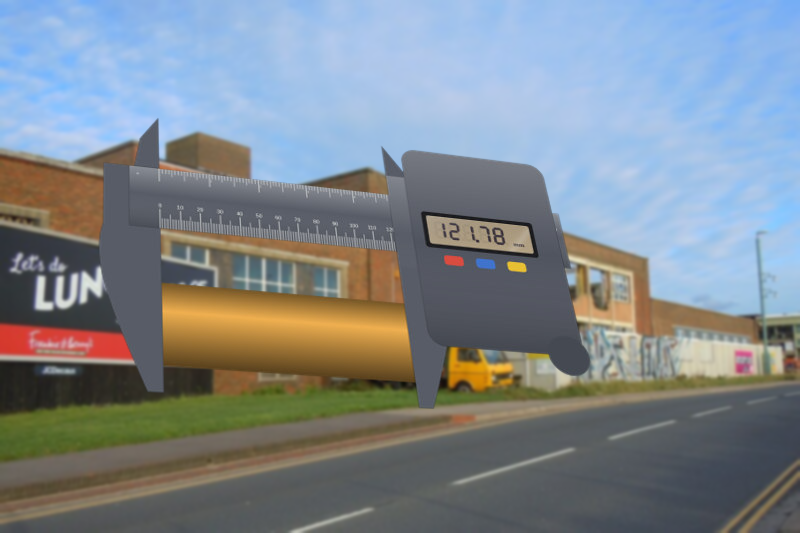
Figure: 121.78 mm
